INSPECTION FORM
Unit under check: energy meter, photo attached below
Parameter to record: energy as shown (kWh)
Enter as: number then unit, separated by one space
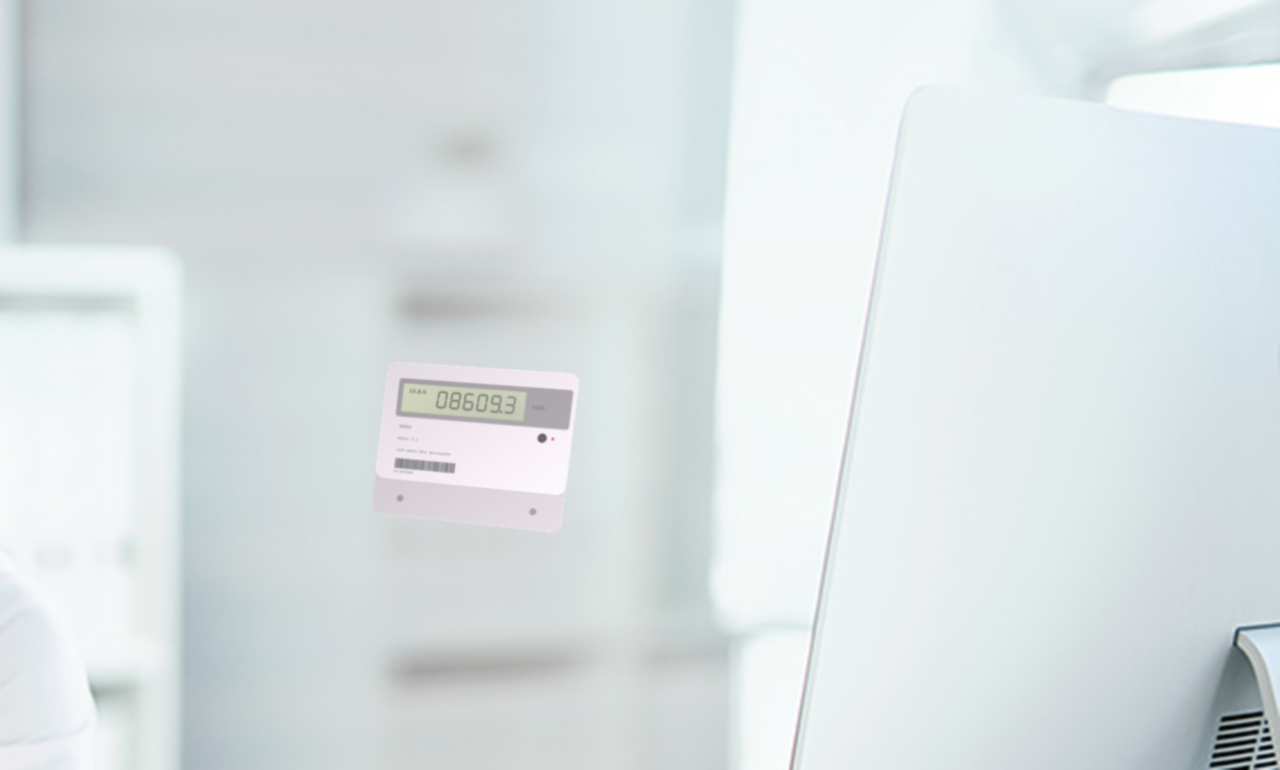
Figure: 8609.3 kWh
